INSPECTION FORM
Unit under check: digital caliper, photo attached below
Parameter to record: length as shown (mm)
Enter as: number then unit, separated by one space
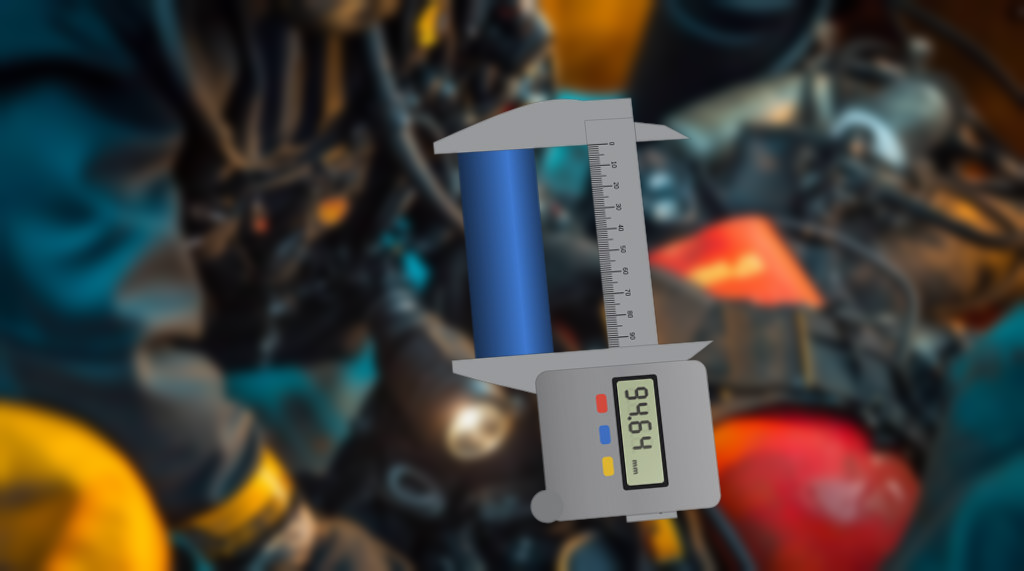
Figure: 94.64 mm
